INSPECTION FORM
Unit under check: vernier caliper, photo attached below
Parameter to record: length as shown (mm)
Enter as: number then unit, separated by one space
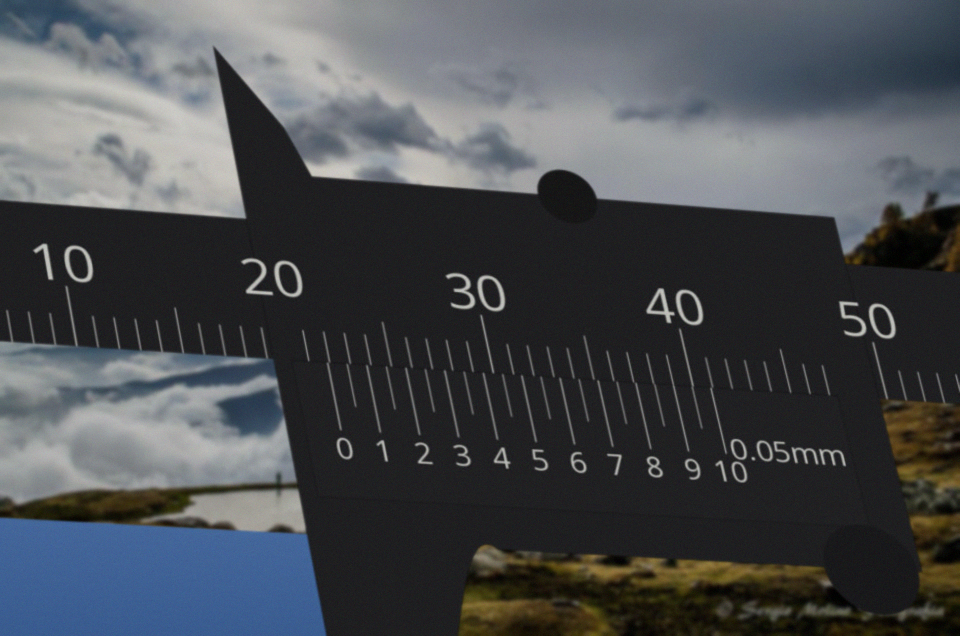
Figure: 21.9 mm
